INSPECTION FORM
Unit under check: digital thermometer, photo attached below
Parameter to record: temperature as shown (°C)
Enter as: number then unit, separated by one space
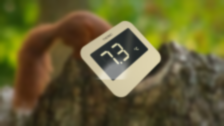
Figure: 7.3 °C
